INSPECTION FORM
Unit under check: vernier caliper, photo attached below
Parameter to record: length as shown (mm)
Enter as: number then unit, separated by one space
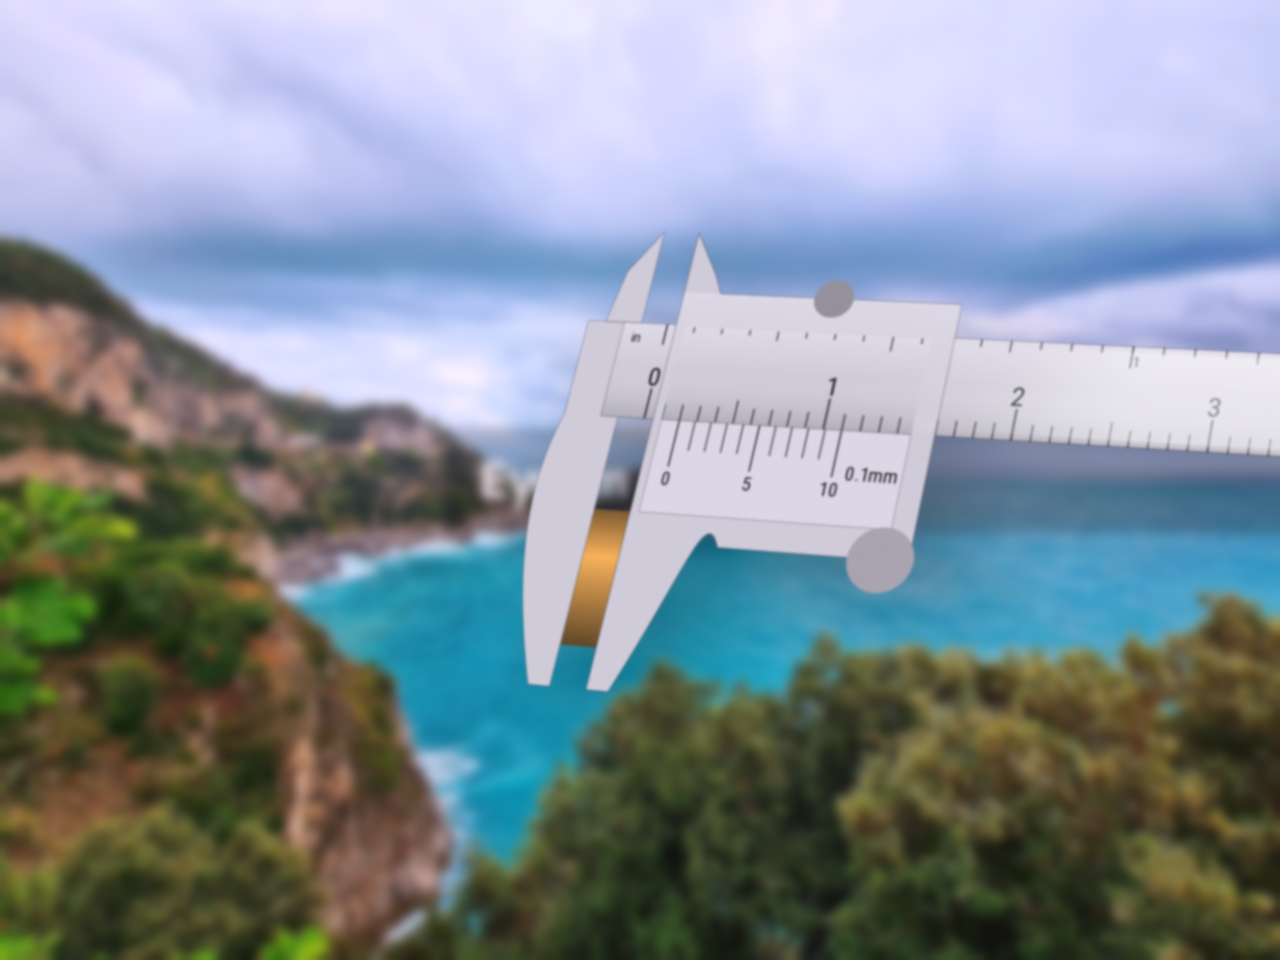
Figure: 2.0 mm
